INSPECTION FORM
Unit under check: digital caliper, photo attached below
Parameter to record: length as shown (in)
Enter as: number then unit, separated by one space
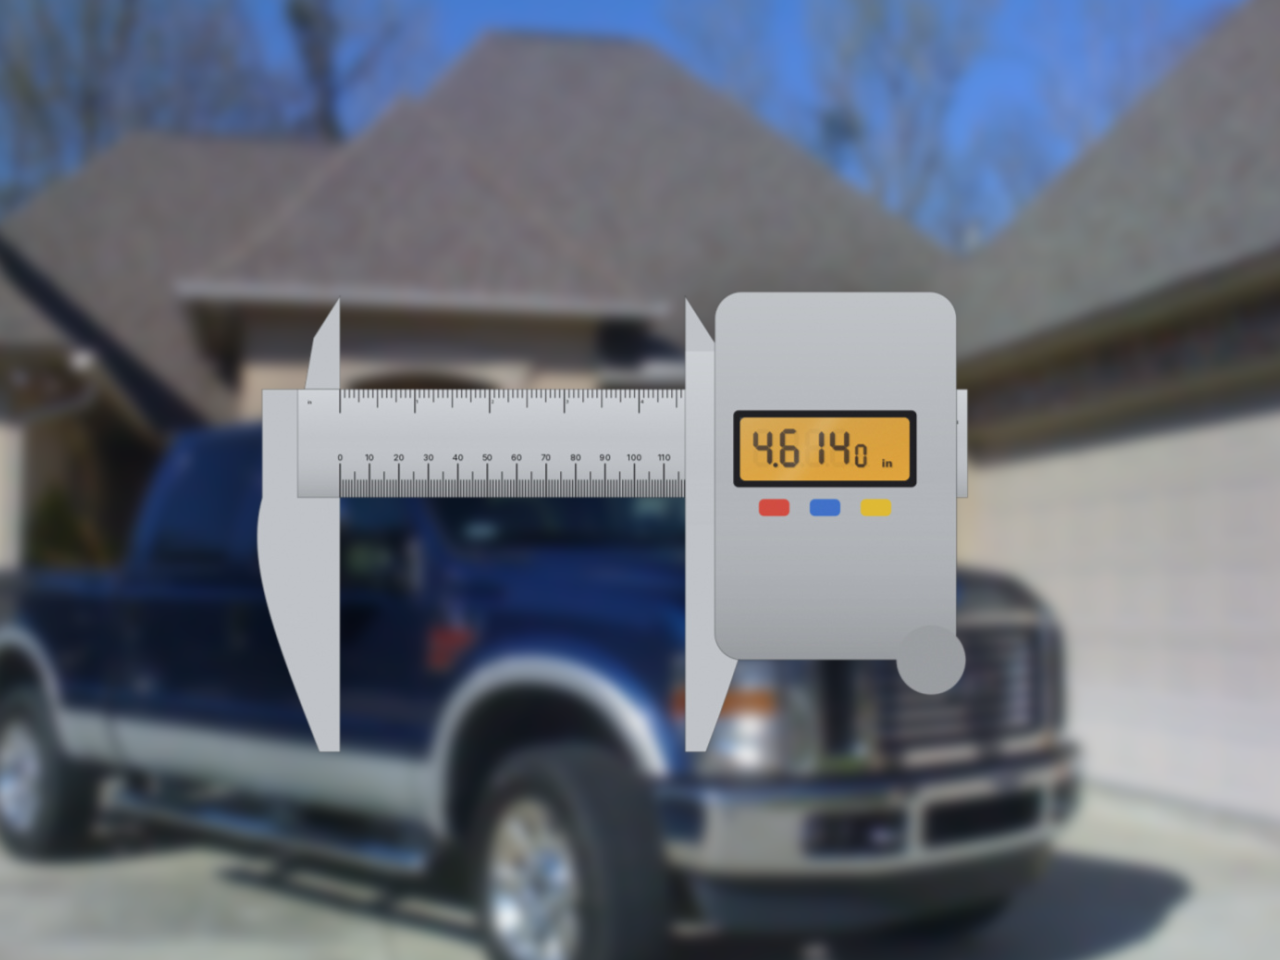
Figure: 4.6140 in
